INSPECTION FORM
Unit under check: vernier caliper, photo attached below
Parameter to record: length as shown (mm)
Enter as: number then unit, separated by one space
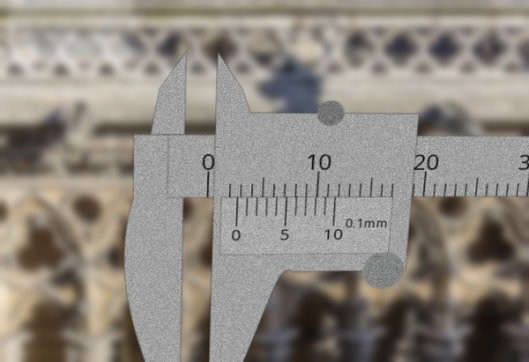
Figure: 2.7 mm
